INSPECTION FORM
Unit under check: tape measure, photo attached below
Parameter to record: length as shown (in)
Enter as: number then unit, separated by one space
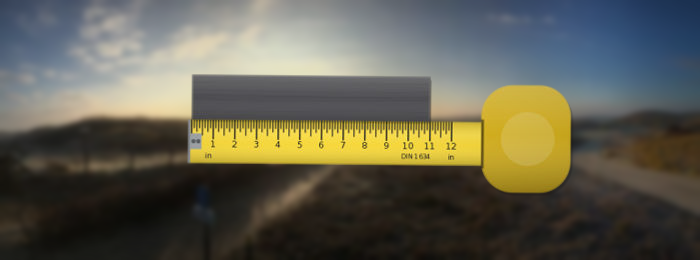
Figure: 11 in
